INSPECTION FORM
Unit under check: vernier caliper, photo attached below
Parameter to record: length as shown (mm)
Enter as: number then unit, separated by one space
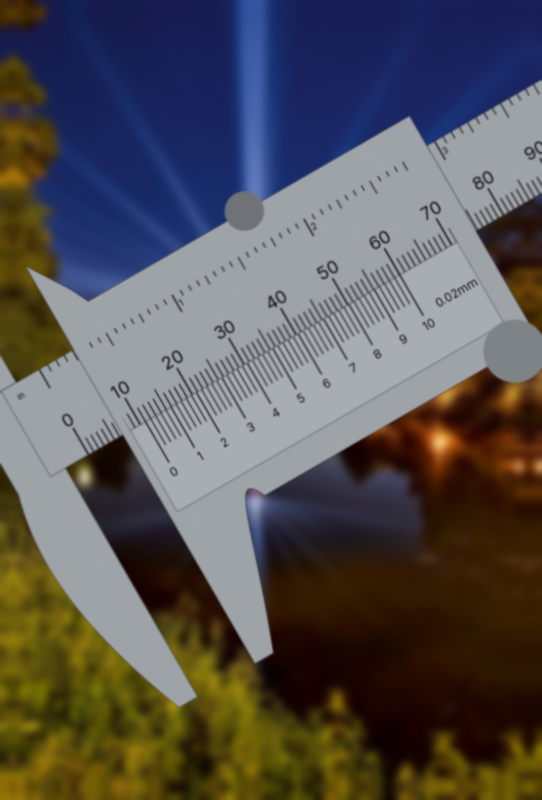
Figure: 11.0 mm
